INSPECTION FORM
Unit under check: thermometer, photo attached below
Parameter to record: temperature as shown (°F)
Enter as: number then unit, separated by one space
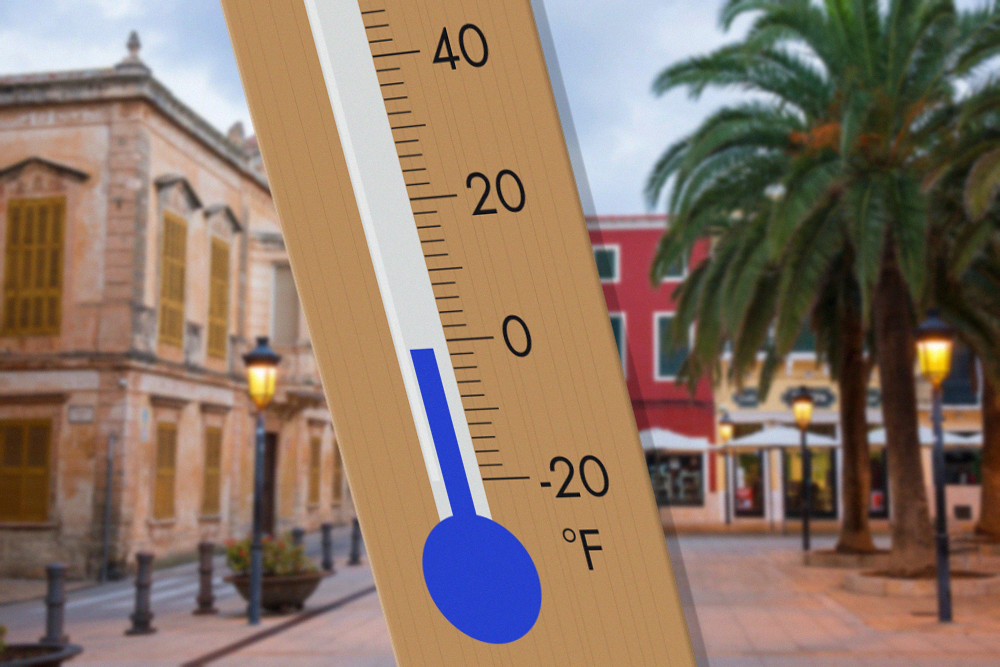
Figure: -1 °F
